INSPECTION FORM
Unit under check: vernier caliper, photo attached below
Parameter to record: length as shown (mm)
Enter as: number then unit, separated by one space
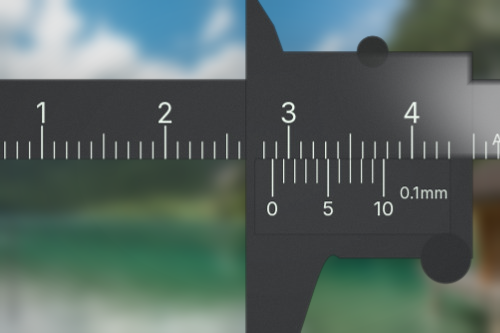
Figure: 28.7 mm
